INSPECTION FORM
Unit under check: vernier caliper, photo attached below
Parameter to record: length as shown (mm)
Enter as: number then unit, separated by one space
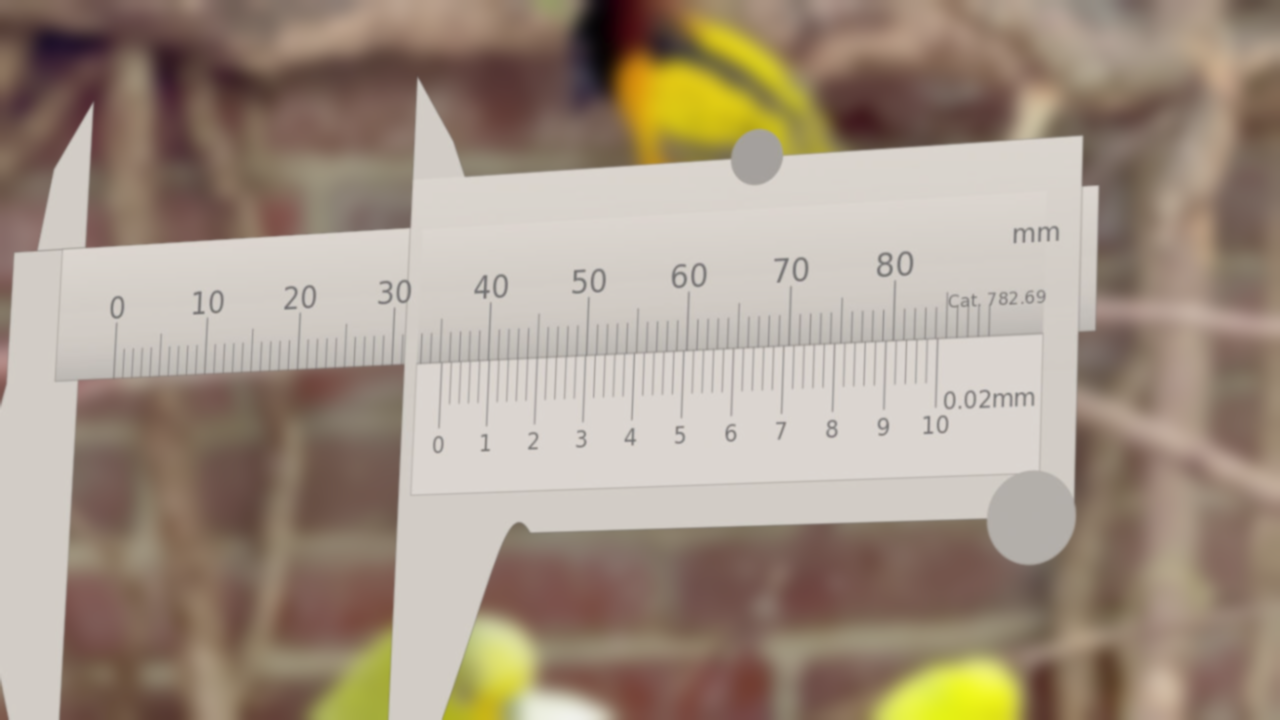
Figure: 35.2 mm
